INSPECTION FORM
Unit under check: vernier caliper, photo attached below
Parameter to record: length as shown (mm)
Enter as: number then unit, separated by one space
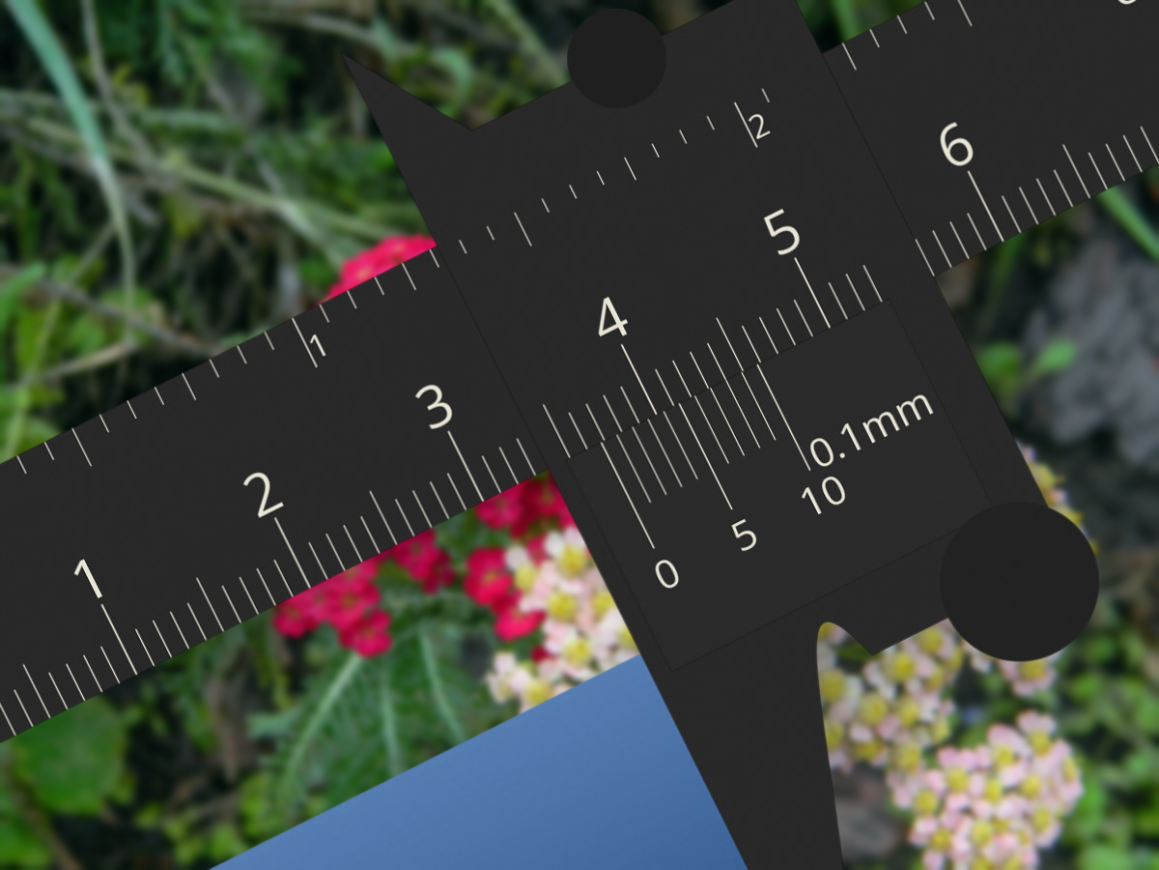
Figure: 36.8 mm
